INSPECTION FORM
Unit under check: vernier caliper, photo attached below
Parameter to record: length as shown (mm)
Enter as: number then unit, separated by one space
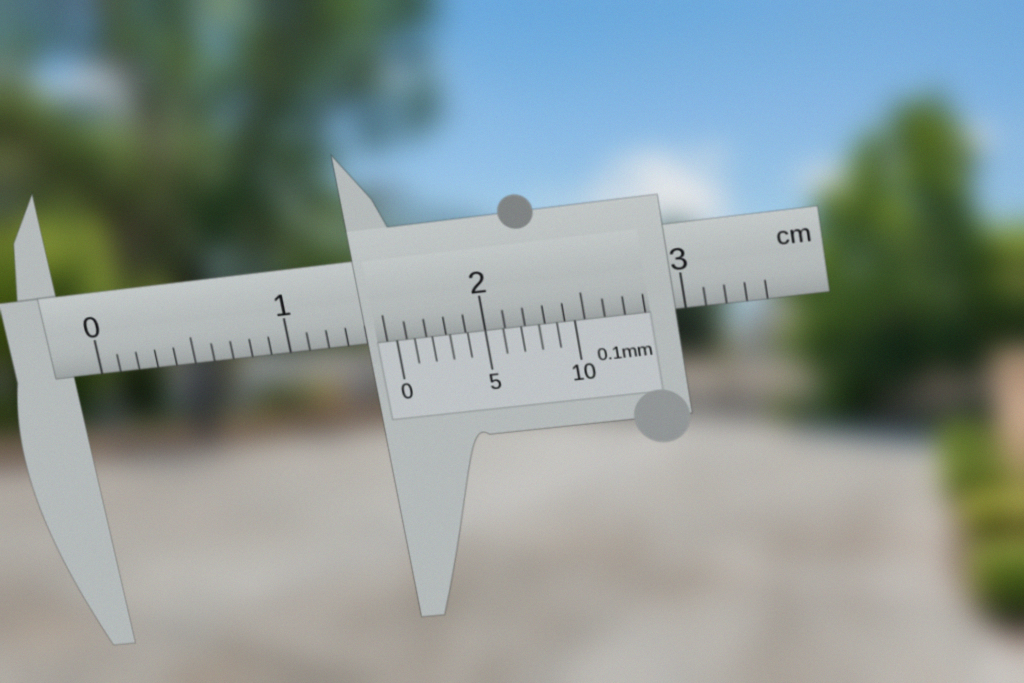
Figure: 15.5 mm
